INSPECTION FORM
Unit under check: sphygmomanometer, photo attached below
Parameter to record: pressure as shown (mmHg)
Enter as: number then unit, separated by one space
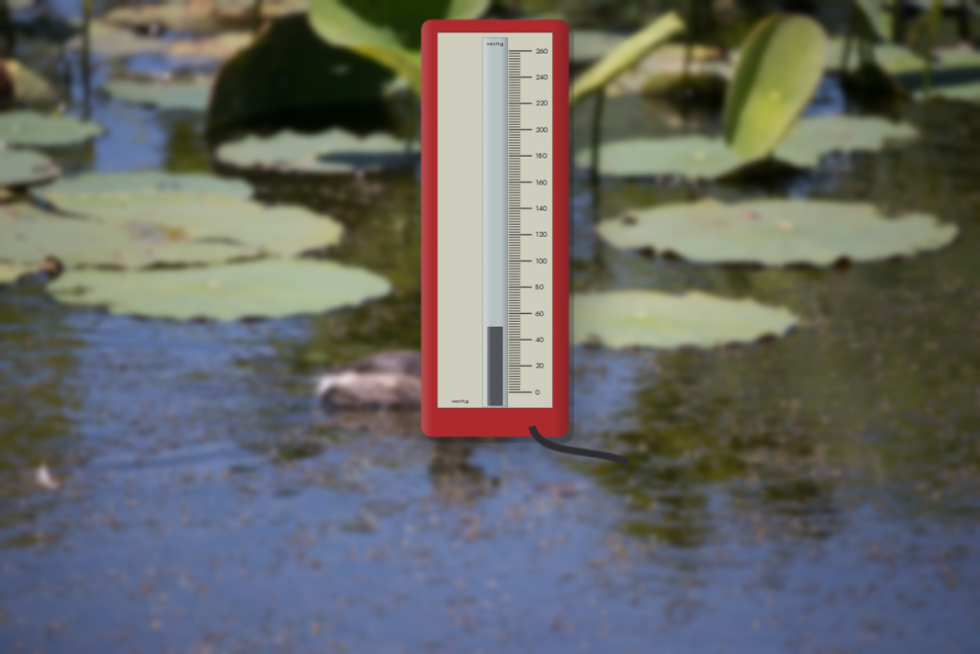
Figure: 50 mmHg
